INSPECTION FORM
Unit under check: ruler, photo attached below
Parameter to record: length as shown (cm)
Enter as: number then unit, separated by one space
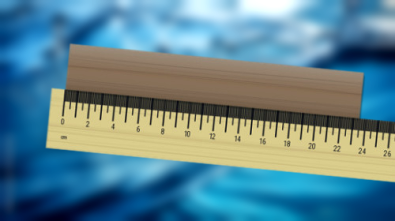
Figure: 23.5 cm
